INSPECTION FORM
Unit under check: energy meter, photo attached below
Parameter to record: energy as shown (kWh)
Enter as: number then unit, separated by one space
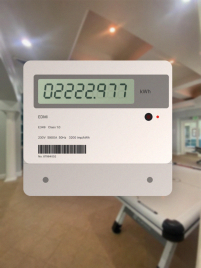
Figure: 2222.977 kWh
